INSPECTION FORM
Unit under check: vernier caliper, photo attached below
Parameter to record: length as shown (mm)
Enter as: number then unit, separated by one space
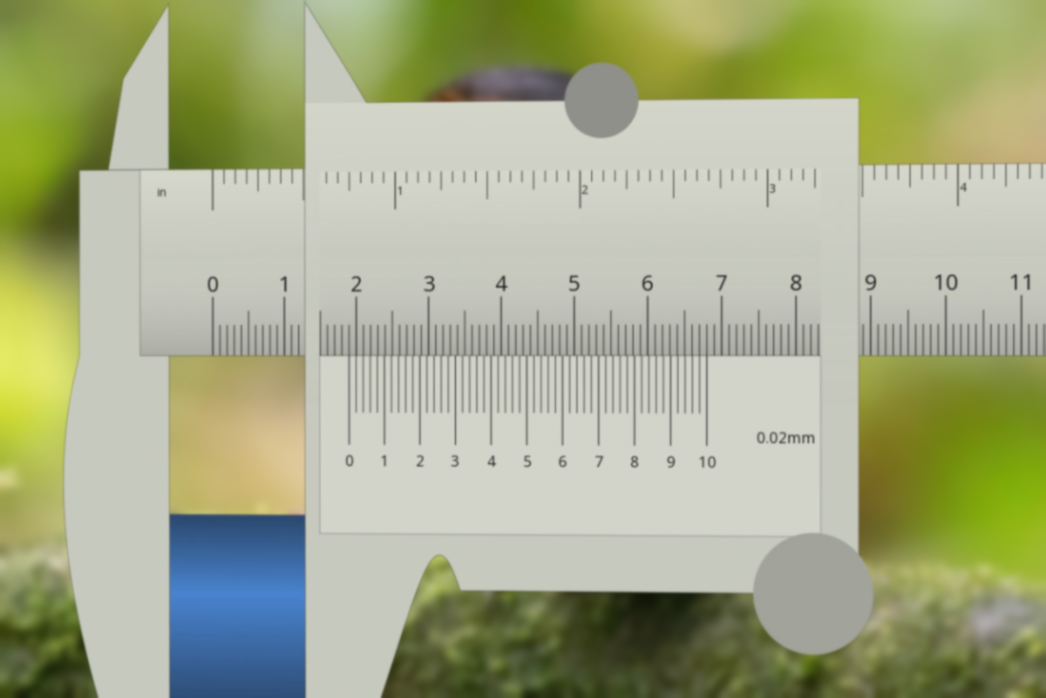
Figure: 19.0 mm
